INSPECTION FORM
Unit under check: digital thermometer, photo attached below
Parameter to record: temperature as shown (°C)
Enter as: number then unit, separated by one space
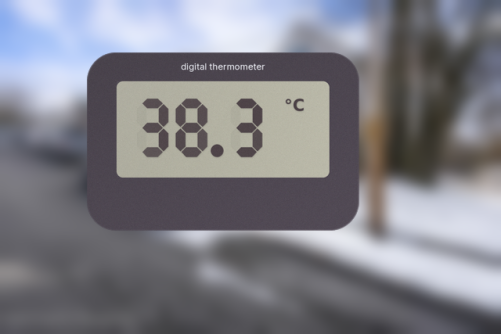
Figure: 38.3 °C
